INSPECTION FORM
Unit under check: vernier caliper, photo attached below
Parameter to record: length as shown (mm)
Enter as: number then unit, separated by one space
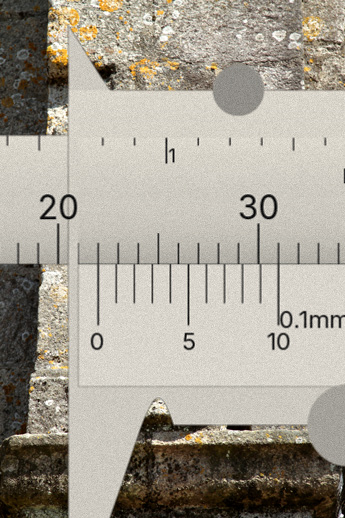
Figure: 22.0 mm
